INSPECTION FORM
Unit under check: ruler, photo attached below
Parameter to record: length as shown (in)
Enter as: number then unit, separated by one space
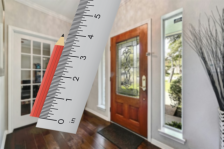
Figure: 4 in
